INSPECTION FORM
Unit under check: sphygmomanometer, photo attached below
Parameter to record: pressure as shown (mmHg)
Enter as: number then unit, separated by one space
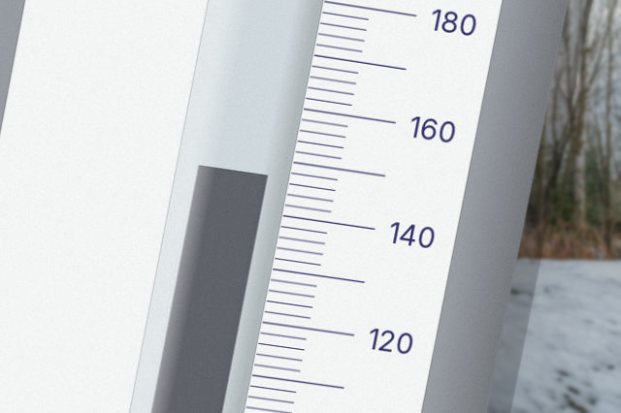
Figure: 147 mmHg
